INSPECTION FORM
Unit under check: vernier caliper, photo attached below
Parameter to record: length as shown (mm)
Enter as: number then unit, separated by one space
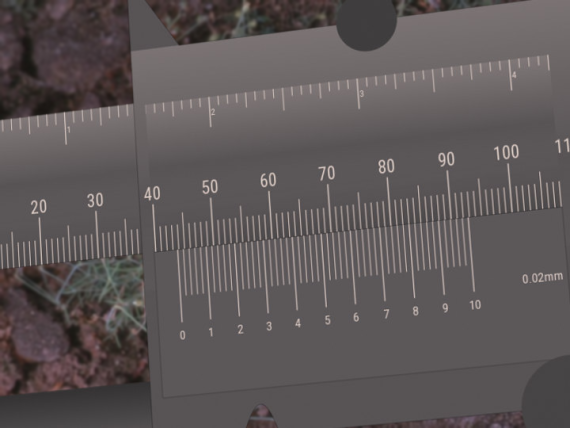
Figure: 43.8 mm
